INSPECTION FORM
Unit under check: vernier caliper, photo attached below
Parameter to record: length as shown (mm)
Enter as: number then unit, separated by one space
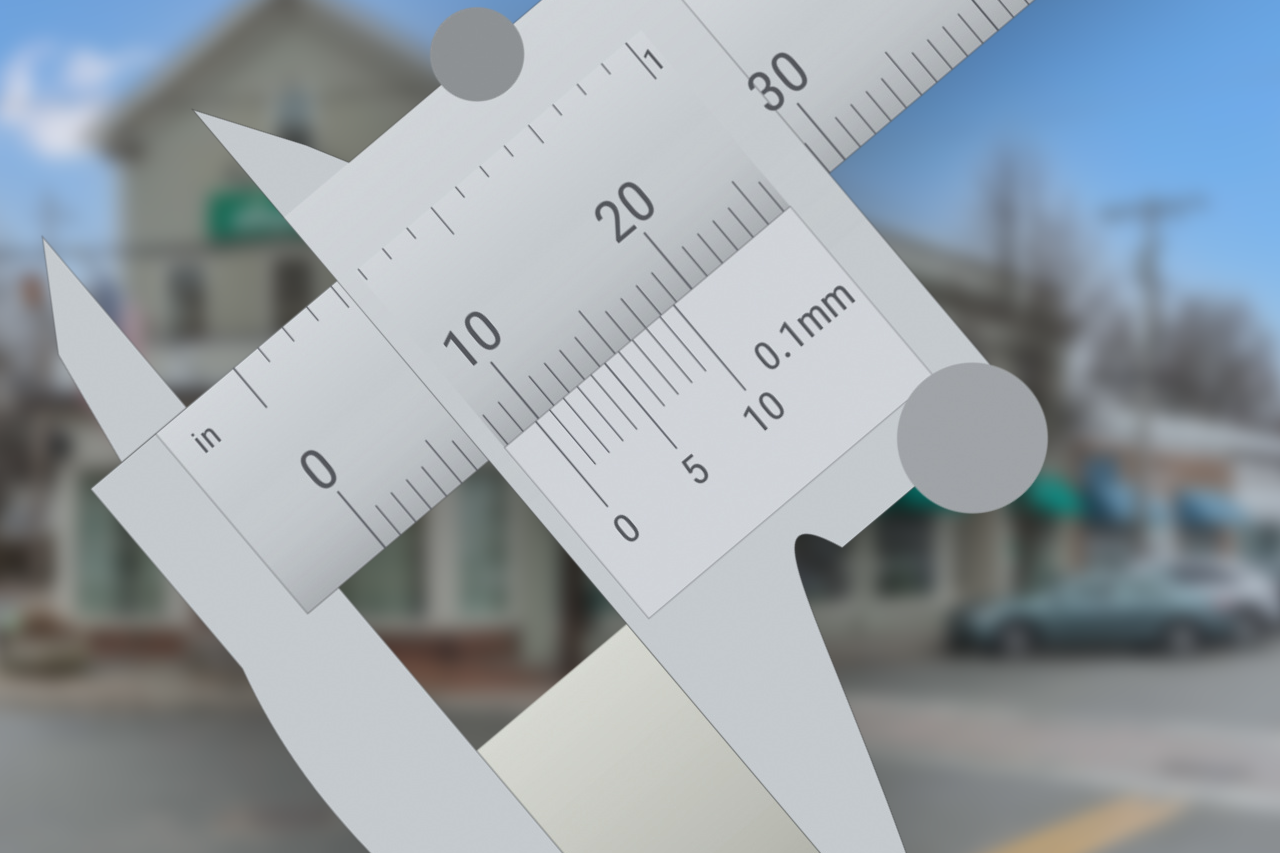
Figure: 9.8 mm
